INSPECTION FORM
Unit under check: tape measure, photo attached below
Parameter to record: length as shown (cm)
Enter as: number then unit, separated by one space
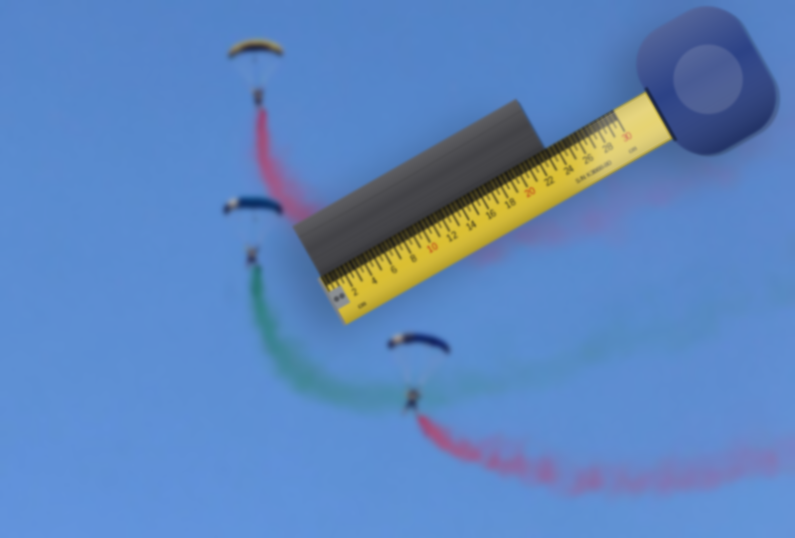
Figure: 23 cm
